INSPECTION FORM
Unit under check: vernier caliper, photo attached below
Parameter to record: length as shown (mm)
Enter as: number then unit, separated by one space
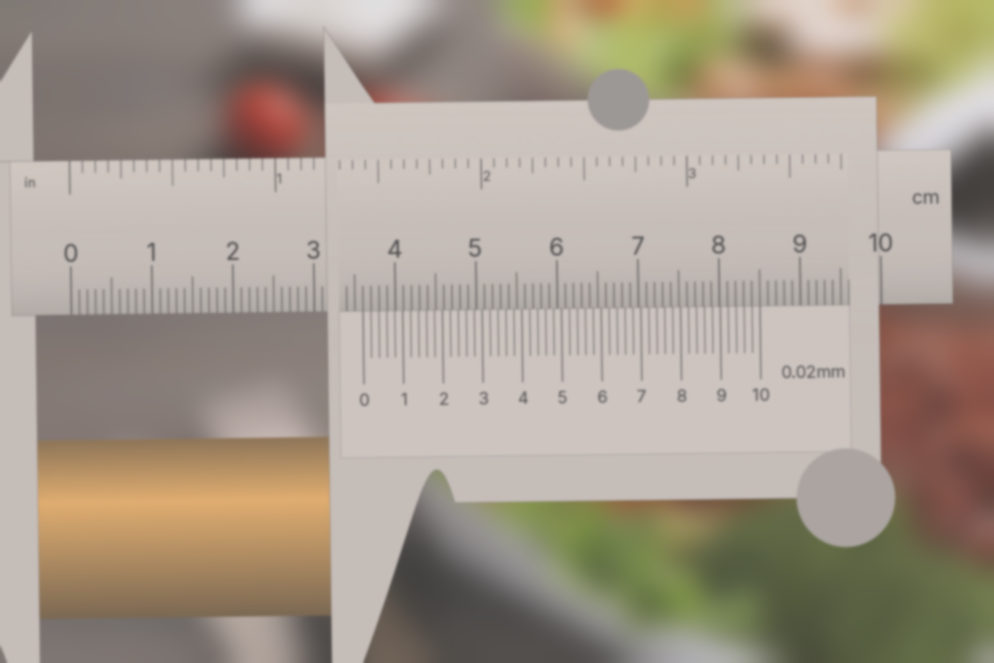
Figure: 36.0 mm
